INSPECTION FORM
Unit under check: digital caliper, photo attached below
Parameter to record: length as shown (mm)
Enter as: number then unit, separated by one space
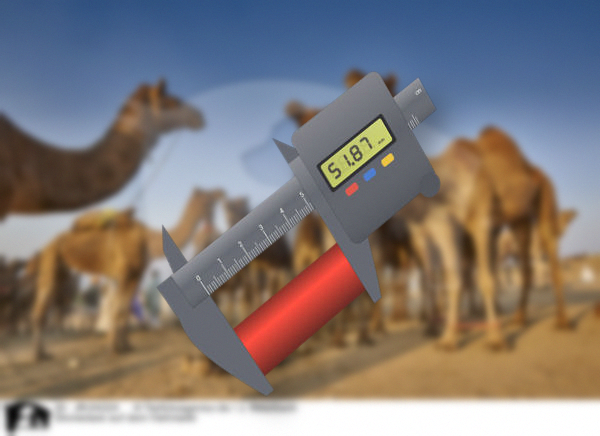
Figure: 51.87 mm
